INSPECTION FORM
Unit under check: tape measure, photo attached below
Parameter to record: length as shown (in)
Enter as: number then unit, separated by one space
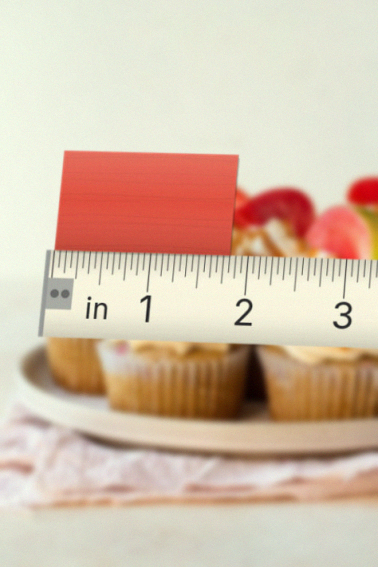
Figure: 1.8125 in
